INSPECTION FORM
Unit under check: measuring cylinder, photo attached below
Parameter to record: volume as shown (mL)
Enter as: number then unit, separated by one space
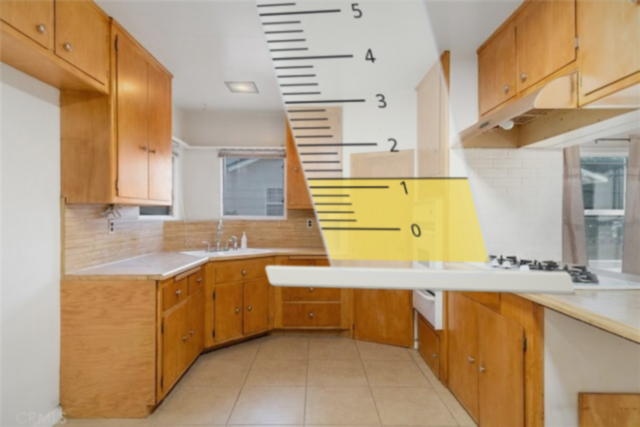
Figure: 1.2 mL
